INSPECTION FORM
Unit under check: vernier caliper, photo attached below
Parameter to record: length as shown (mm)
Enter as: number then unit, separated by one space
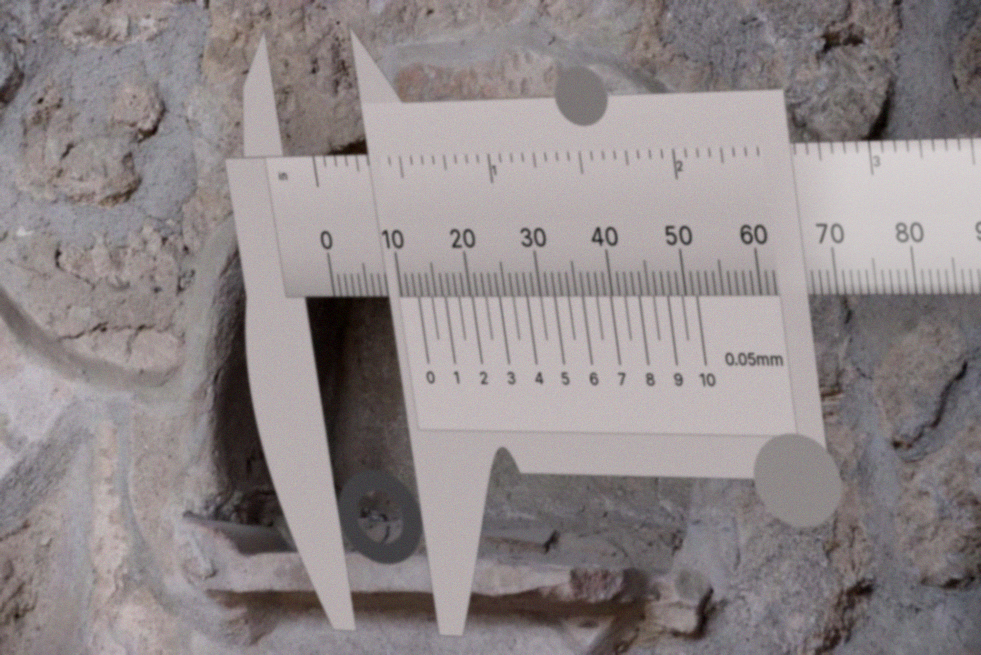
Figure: 12.5 mm
